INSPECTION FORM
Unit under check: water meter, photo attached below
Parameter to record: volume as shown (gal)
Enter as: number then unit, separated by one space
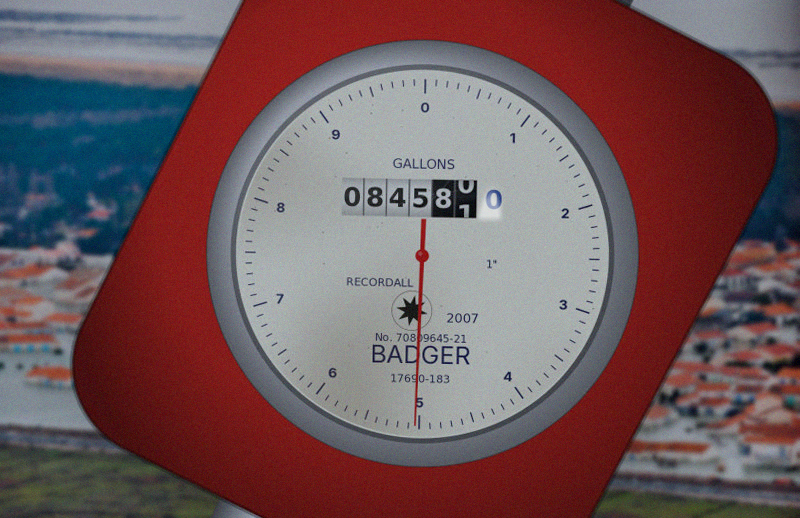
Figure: 845805.0 gal
